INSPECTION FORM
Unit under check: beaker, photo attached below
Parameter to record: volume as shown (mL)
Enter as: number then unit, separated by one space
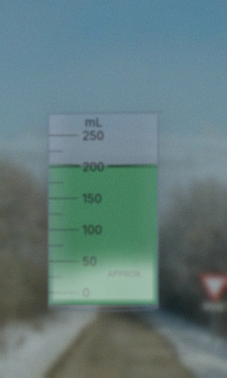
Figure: 200 mL
